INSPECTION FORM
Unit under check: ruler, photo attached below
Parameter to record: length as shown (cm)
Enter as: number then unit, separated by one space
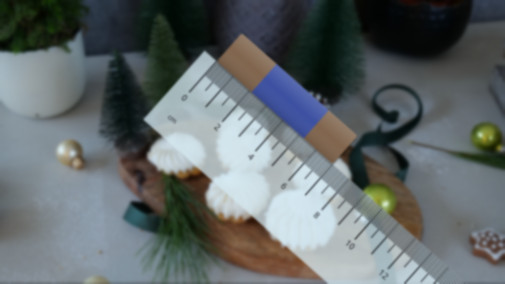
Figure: 7 cm
